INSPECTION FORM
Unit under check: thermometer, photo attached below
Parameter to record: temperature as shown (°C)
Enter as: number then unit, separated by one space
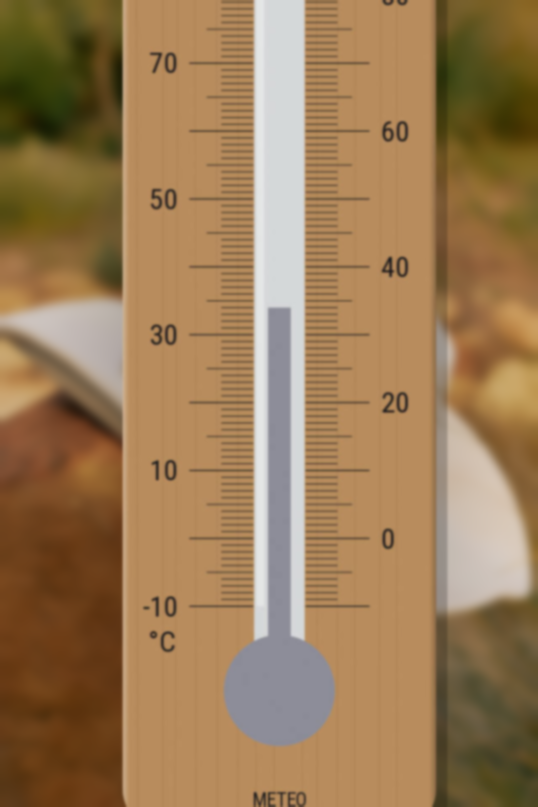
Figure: 34 °C
